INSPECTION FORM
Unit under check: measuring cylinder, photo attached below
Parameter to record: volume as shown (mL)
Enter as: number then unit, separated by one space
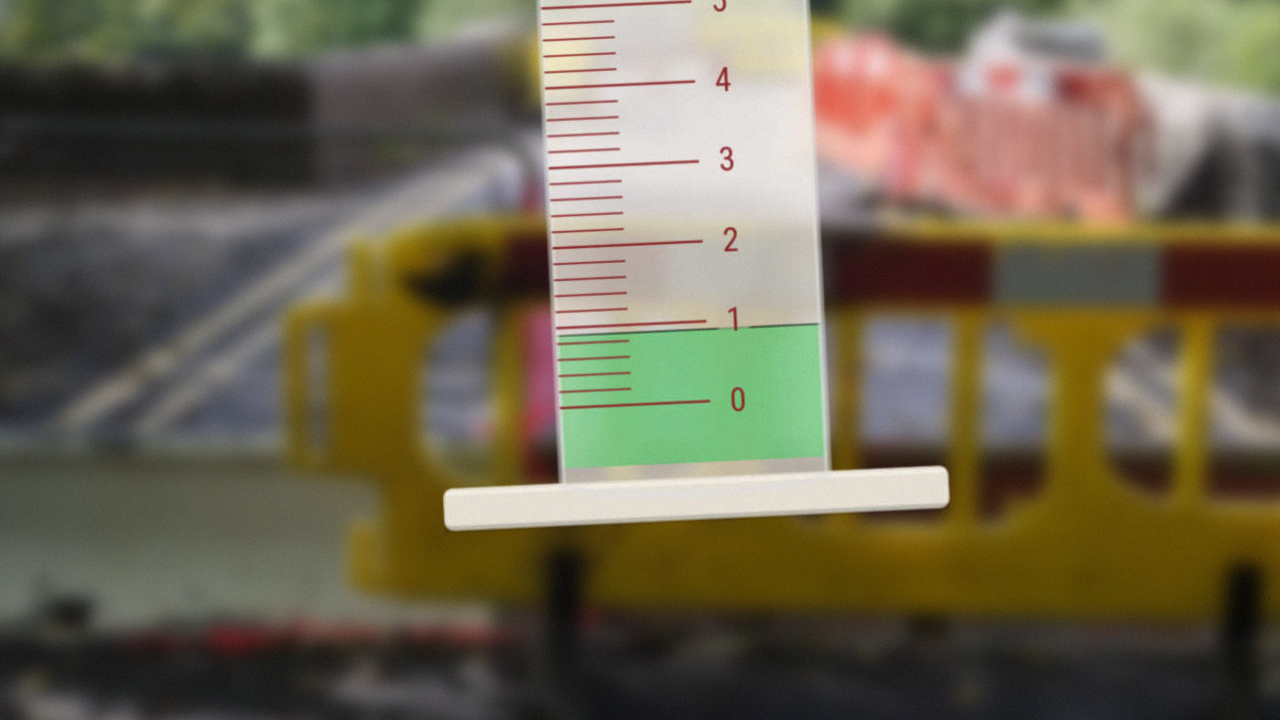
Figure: 0.9 mL
